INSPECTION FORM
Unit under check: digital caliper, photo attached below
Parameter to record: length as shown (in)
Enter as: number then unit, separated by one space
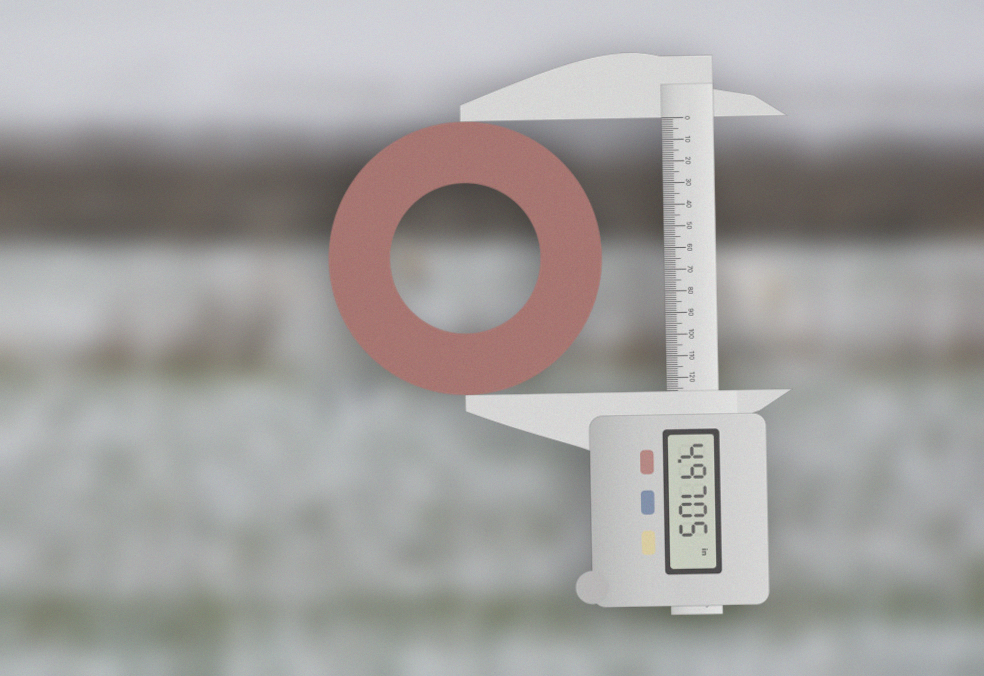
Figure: 4.9705 in
